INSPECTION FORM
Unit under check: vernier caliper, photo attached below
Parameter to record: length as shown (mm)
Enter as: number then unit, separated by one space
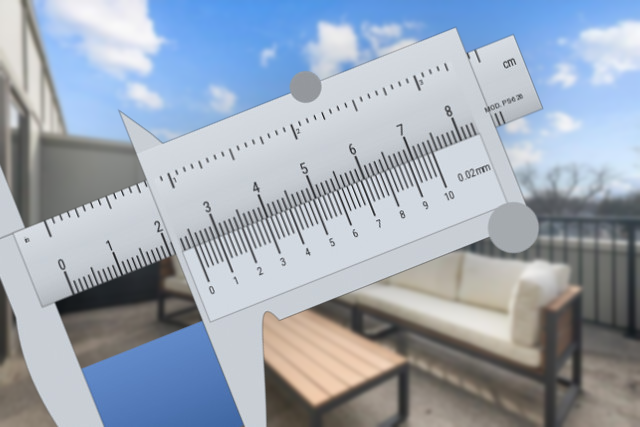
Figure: 25.0 mm
